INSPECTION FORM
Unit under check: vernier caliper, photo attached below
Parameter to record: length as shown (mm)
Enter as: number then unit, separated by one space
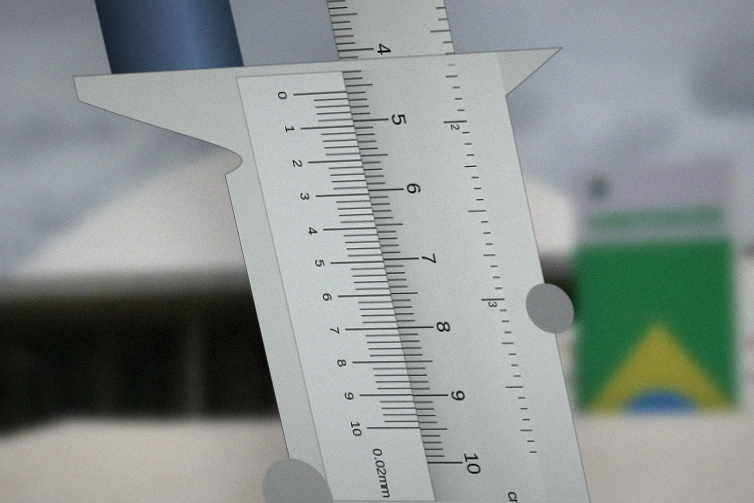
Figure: 45.8 mm
